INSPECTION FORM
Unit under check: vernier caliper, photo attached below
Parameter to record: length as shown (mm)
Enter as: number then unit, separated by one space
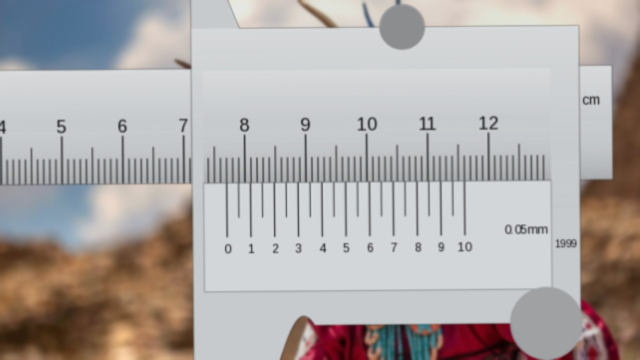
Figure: 77.0 mm
